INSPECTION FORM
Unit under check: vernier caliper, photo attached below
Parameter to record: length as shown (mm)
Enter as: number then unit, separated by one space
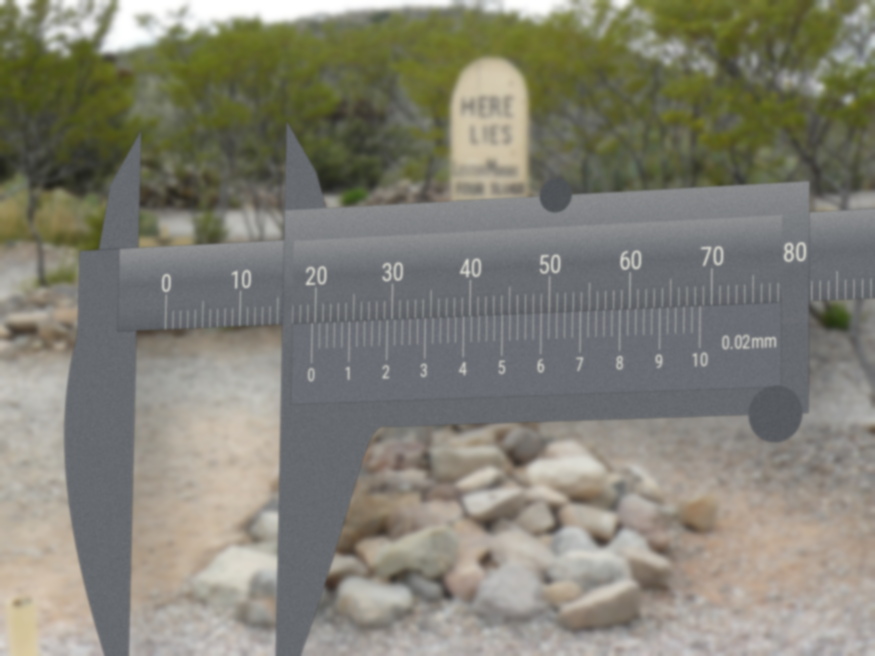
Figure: 19.6 mm
